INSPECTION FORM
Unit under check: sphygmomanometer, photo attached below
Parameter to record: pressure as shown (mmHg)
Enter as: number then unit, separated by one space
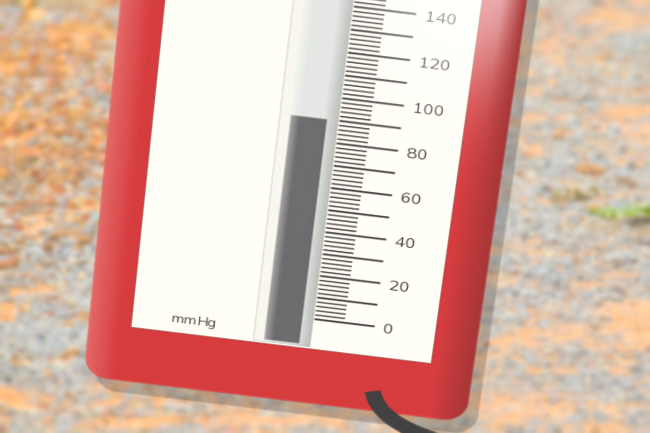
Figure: 90 mmHg
